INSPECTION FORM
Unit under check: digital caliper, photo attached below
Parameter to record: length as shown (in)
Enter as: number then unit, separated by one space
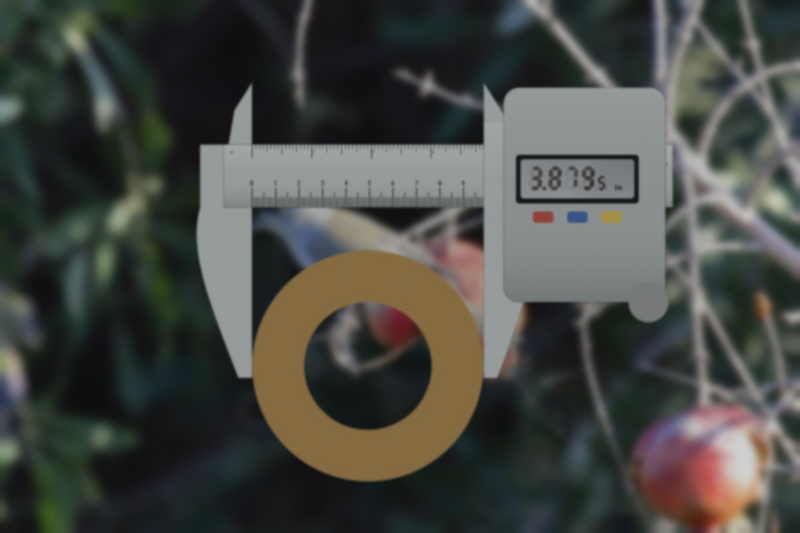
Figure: 3.8795 in
